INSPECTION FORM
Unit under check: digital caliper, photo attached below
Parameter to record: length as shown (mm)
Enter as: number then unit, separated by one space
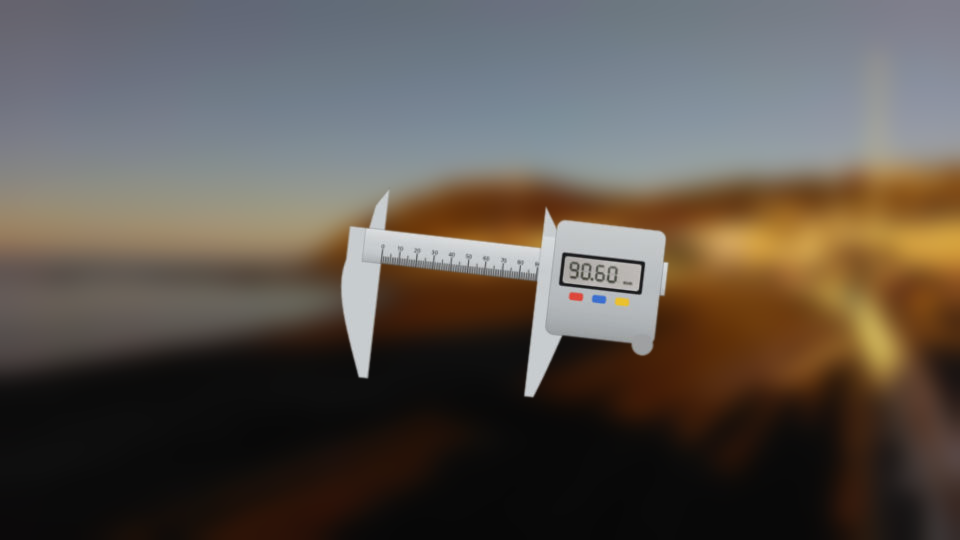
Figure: 90.60 mm
